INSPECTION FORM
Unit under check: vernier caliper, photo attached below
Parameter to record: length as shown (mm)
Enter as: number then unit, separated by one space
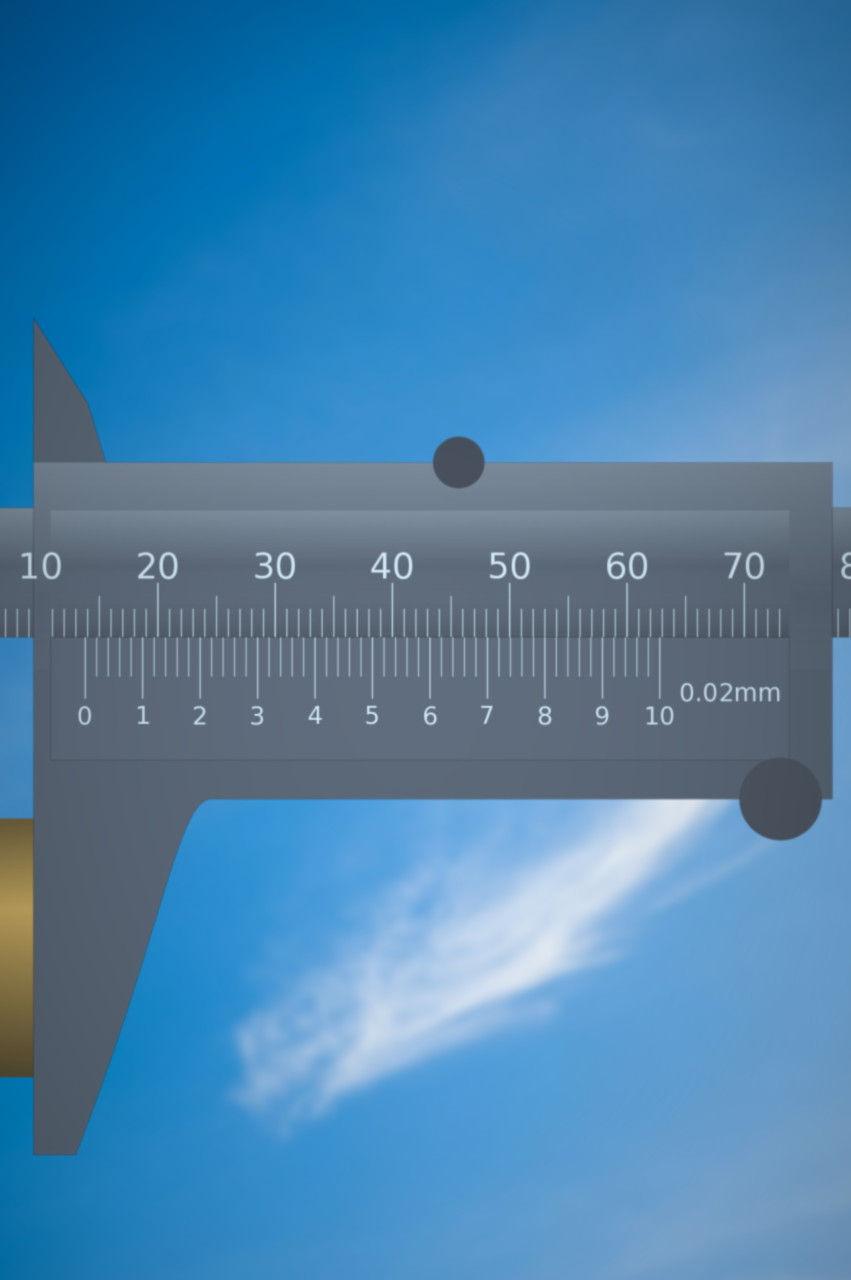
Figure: 13.8 mm
